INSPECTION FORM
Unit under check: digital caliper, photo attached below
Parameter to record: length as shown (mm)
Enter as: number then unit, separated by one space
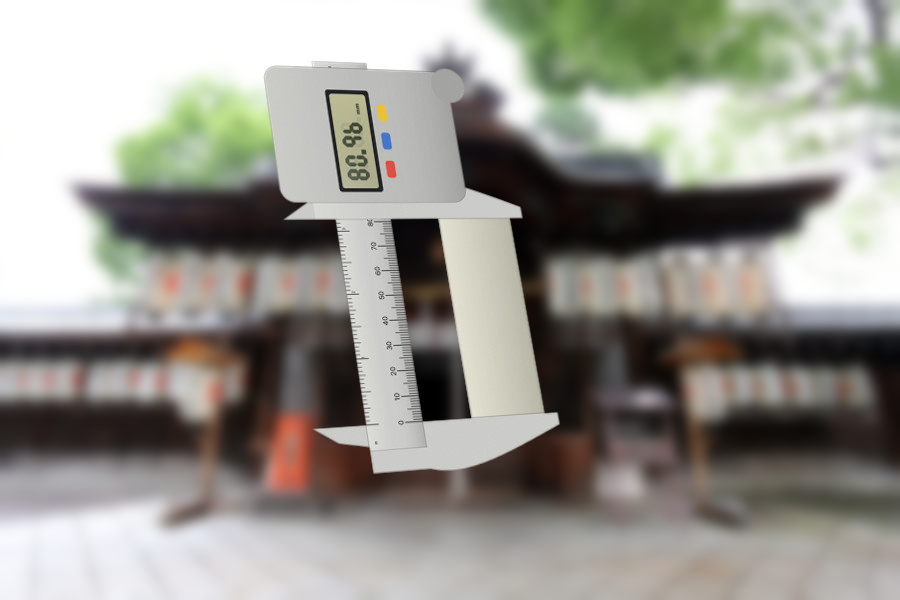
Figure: 80.96 mm
